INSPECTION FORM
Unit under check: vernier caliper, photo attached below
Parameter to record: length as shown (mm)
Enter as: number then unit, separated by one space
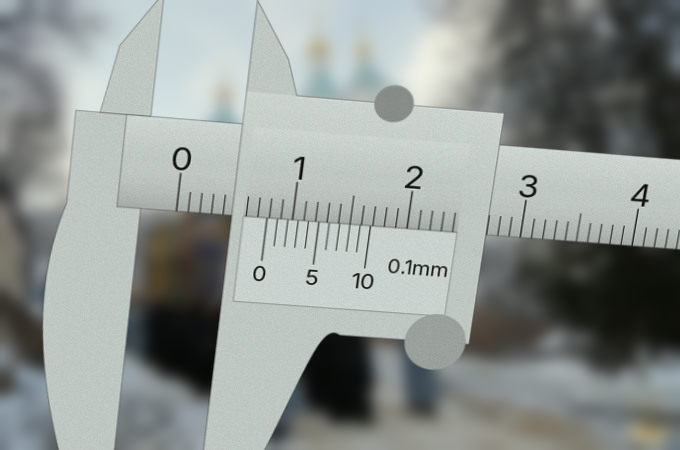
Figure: 7.8 mm
